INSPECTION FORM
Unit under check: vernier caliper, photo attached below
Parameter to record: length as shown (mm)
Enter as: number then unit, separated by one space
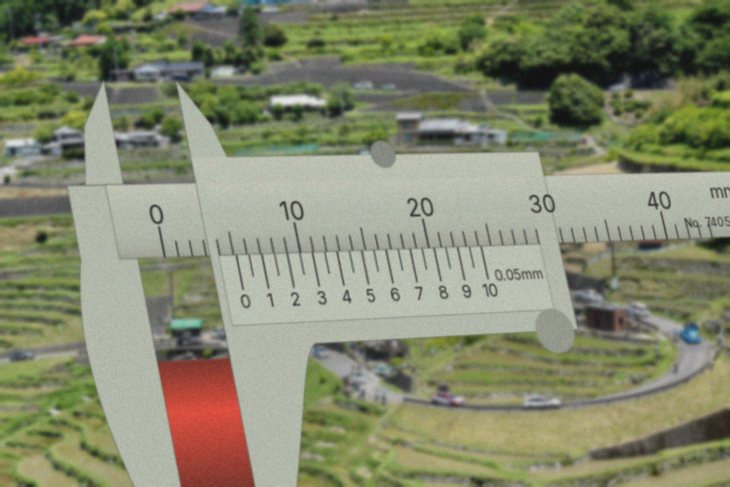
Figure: 5.2 mm
